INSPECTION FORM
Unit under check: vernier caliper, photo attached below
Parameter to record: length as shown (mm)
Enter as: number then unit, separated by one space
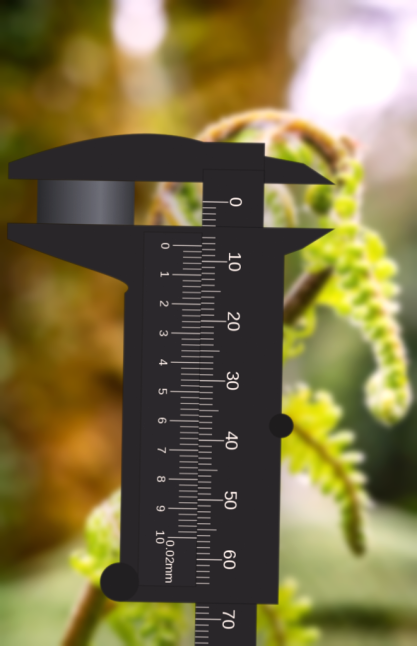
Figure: 7.4 mm
